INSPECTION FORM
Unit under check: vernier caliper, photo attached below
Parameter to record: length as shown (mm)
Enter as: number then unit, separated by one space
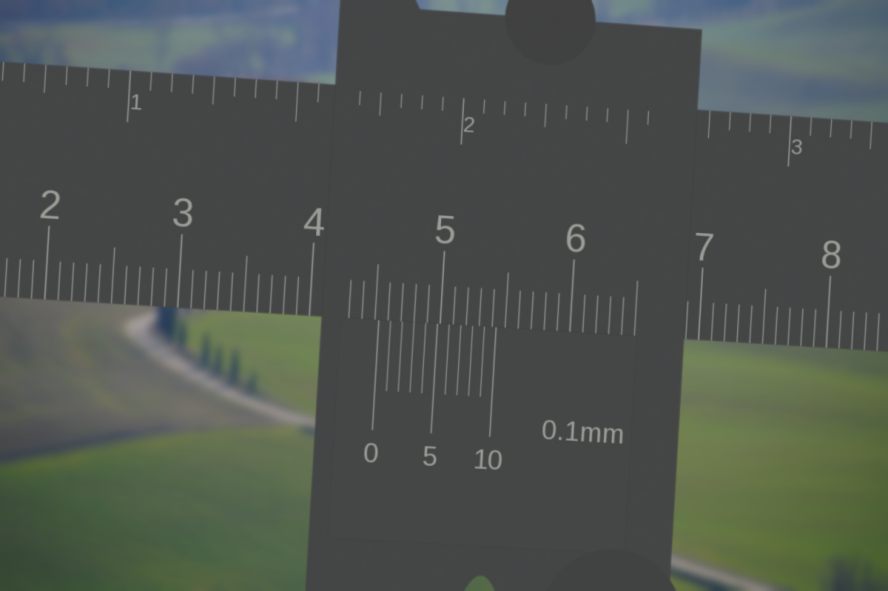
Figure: 45.3 mm
